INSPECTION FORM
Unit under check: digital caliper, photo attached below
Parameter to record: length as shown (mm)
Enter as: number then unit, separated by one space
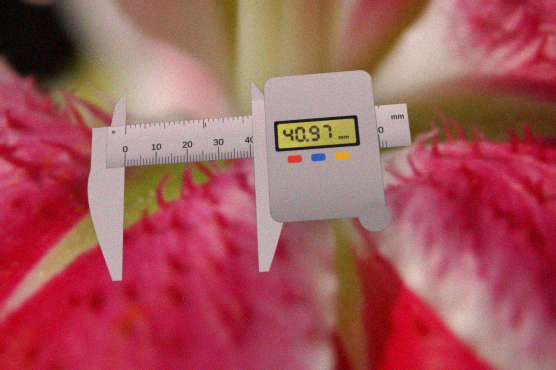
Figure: 40.97 mm
